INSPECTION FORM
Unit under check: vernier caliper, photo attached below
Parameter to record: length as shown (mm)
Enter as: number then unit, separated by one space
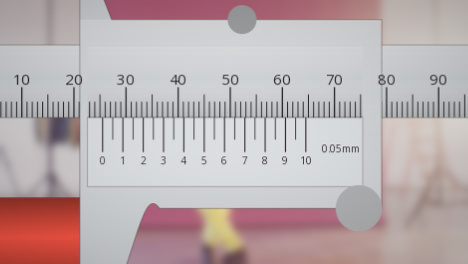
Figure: 25.5 mm
